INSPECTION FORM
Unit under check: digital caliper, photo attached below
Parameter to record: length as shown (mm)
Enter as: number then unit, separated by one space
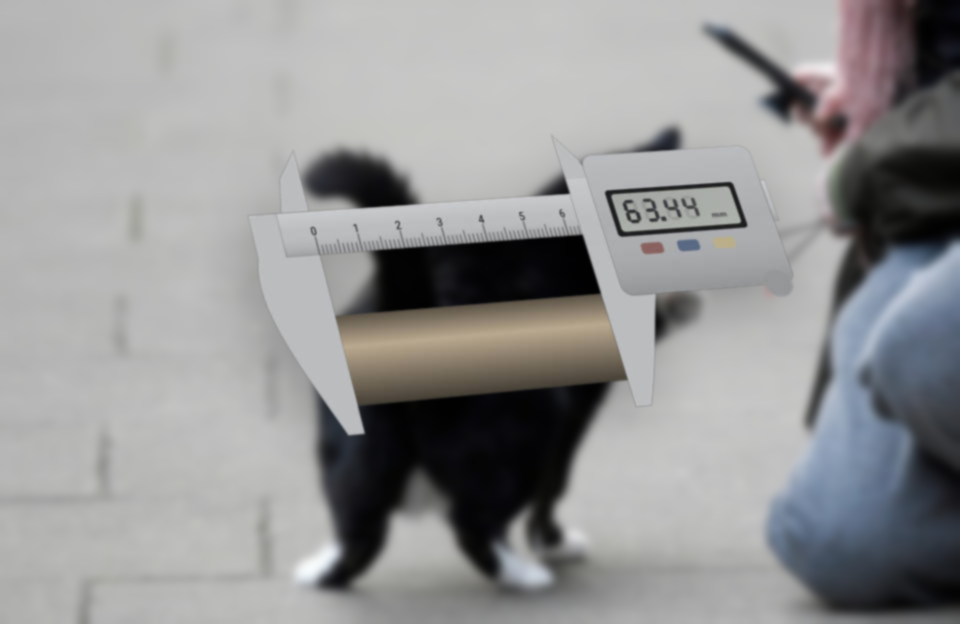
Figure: 63.44 mm
